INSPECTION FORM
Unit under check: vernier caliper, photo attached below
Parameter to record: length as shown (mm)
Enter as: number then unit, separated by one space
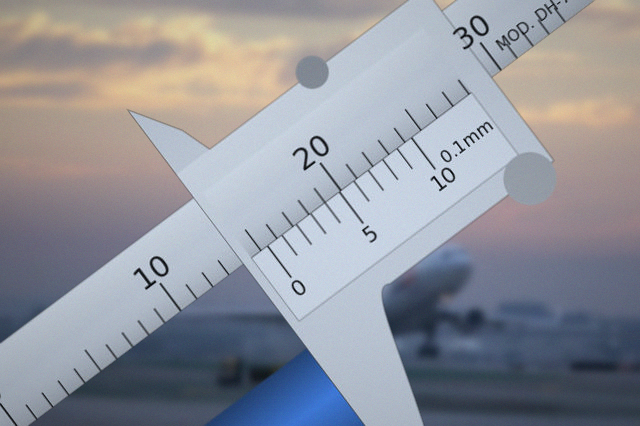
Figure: 15.4 mm
